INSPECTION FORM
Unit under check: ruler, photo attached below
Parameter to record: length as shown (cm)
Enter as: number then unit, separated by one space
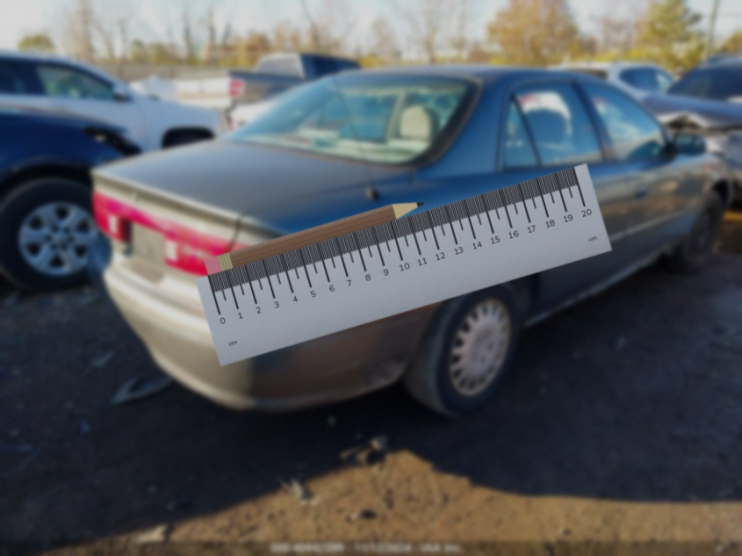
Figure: 12 cm
